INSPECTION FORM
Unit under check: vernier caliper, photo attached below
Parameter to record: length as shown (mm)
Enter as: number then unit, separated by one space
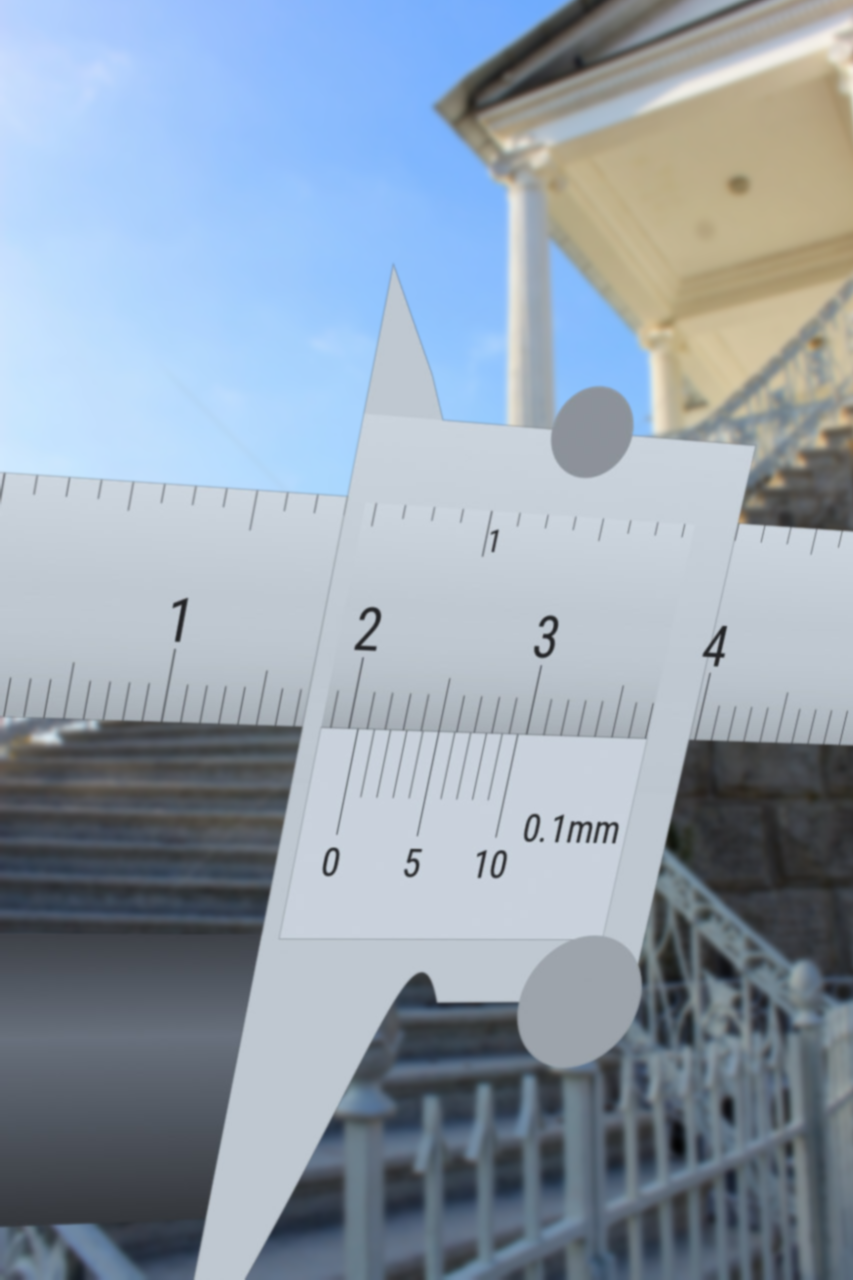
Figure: 20.5 mm
